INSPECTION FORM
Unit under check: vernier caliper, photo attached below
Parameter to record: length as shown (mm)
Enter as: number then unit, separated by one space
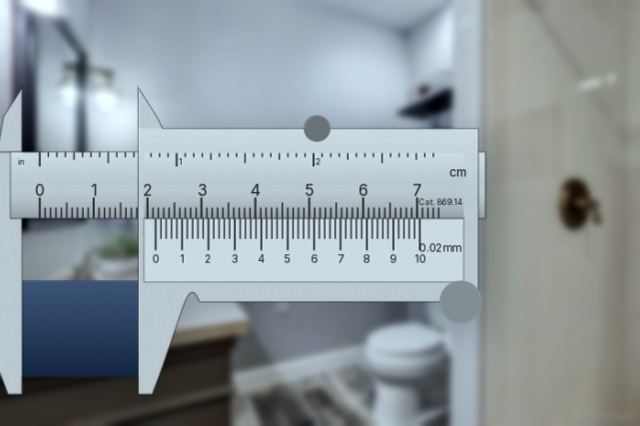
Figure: 21.5 mm
